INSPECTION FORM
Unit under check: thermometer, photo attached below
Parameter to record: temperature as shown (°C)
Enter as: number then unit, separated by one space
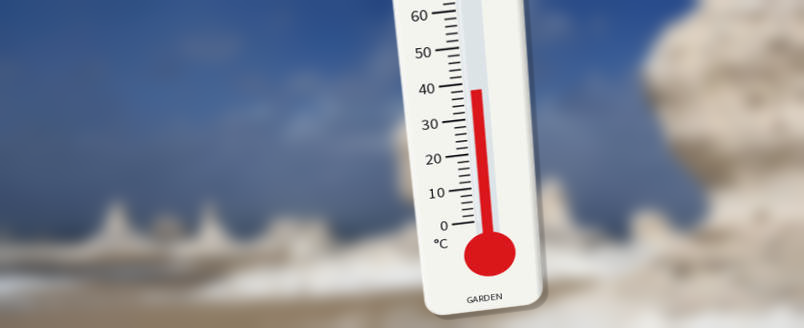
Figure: 38 °C
